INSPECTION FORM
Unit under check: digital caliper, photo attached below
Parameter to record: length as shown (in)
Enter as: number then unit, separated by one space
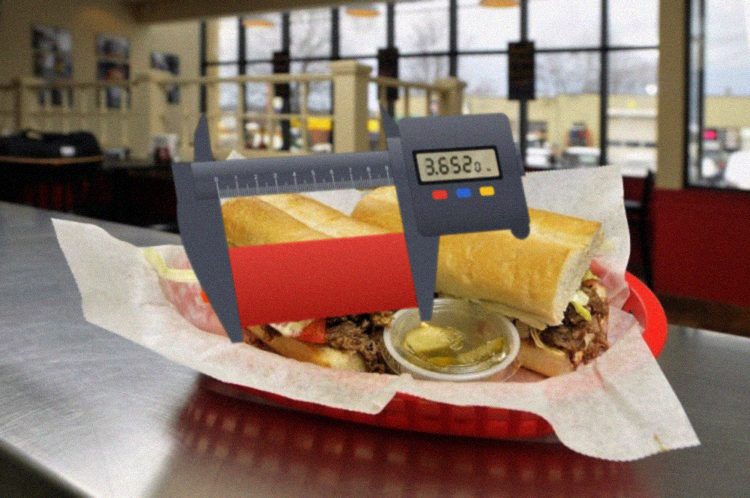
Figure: 3.6520 in
